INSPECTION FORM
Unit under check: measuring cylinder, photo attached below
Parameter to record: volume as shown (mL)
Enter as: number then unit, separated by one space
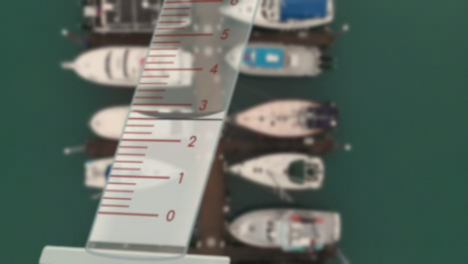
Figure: 2.6 mL
